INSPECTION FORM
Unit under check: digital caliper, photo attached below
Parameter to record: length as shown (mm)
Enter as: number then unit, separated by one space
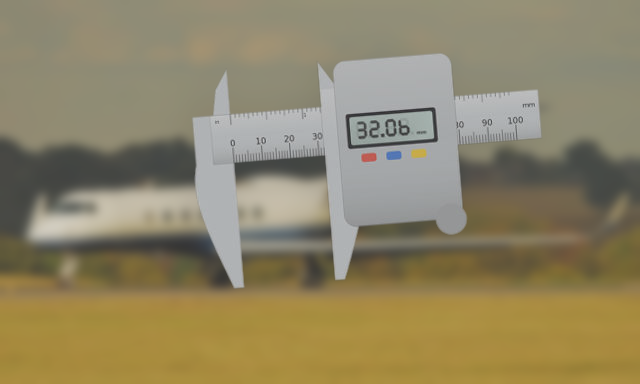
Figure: 32.06 mm
